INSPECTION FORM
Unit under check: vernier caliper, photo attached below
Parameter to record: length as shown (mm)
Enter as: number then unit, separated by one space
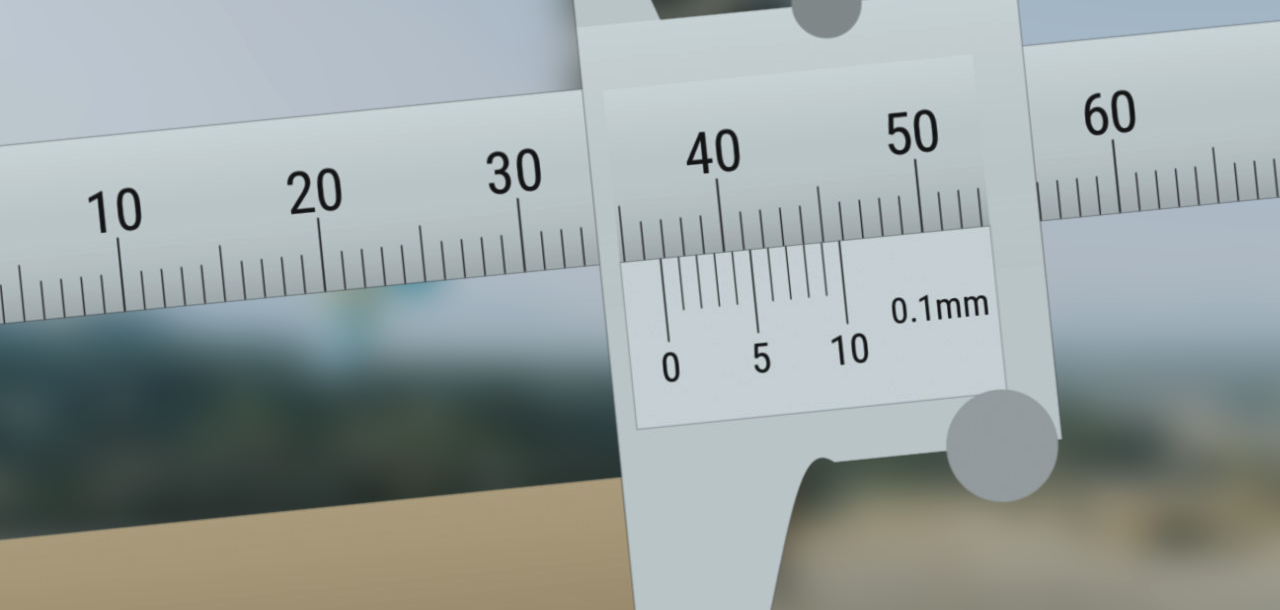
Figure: 36.8 mm
